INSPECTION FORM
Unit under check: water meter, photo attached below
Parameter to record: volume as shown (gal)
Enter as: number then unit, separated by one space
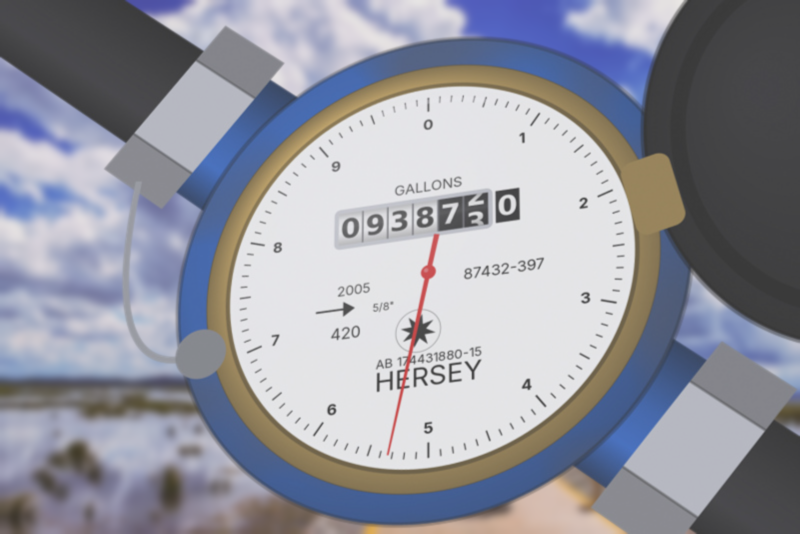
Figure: 938725.3 gal
